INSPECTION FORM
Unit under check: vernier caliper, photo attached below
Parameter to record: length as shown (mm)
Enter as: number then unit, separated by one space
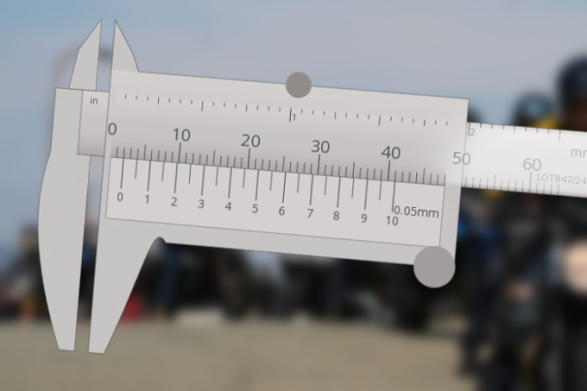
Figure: 2.0 mm
